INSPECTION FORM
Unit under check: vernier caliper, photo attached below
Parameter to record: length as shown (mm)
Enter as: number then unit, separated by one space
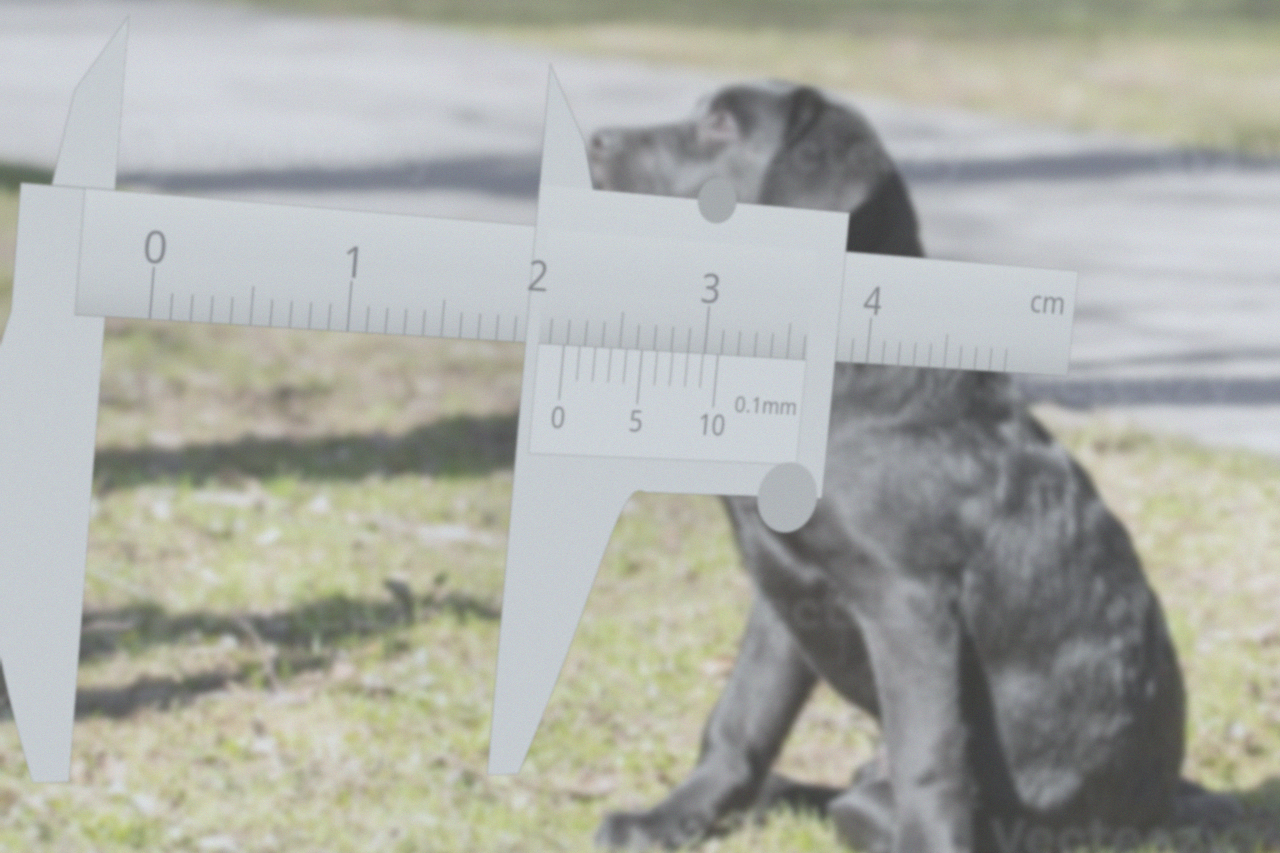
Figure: 21.8 mm
